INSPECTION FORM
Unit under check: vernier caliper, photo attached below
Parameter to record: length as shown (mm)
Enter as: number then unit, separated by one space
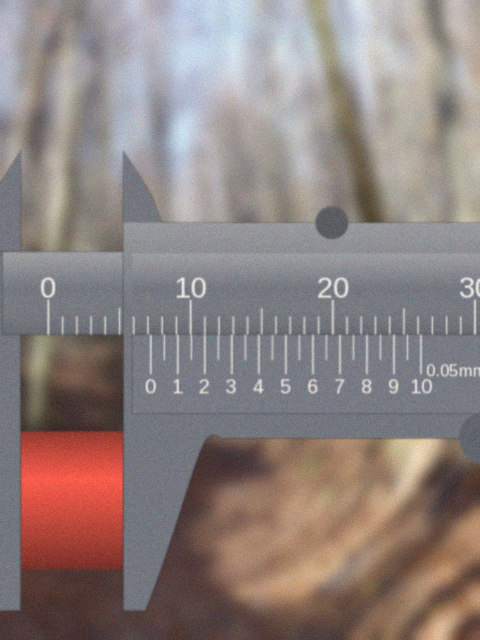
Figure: 7.2 mm
